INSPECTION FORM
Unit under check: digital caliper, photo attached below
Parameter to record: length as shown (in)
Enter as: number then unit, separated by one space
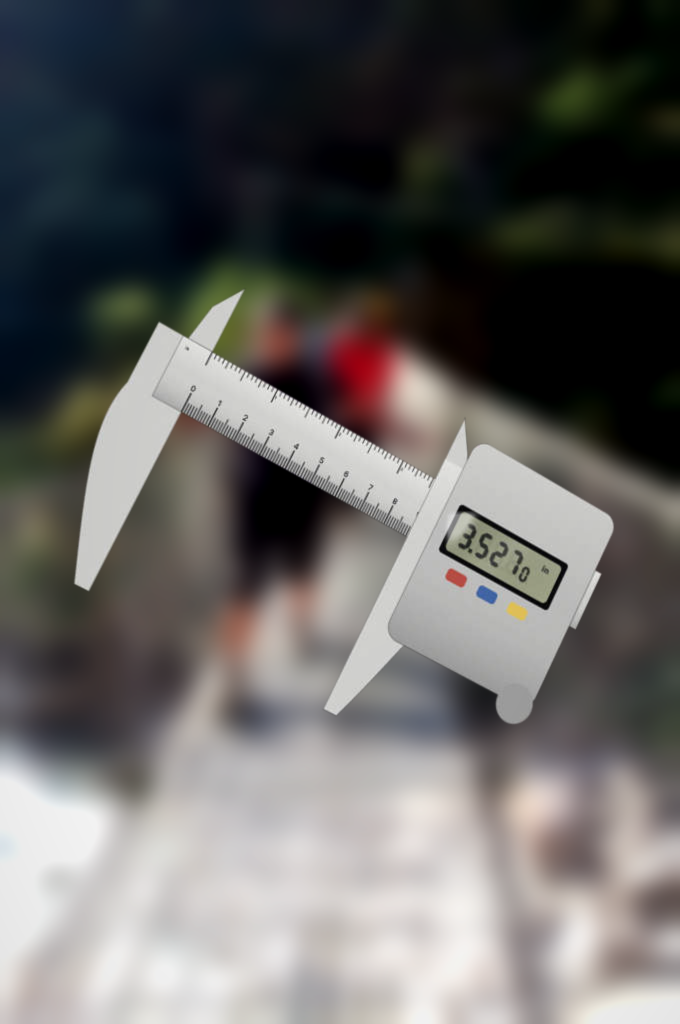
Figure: 3.5270 in
